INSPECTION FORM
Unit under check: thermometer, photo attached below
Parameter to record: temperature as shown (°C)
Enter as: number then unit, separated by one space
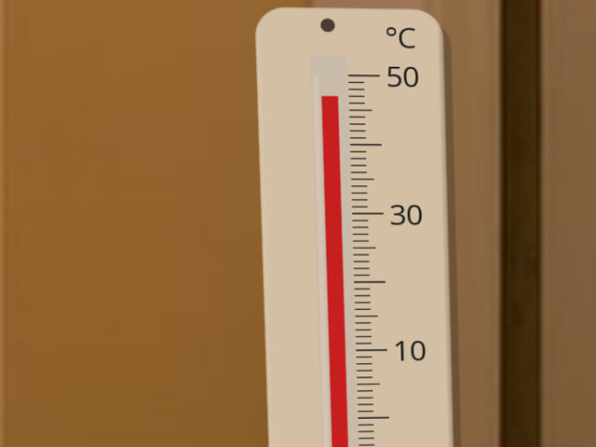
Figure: 47 °C
